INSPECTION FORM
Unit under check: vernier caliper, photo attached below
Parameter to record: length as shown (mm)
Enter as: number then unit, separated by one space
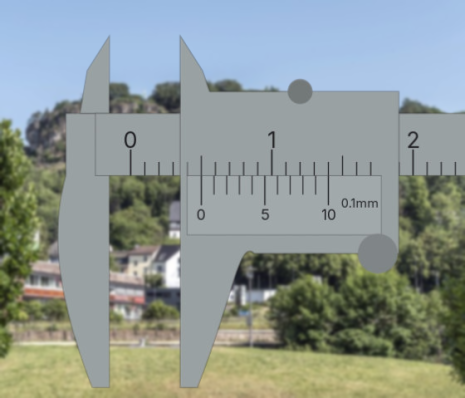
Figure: 5.0 mm
